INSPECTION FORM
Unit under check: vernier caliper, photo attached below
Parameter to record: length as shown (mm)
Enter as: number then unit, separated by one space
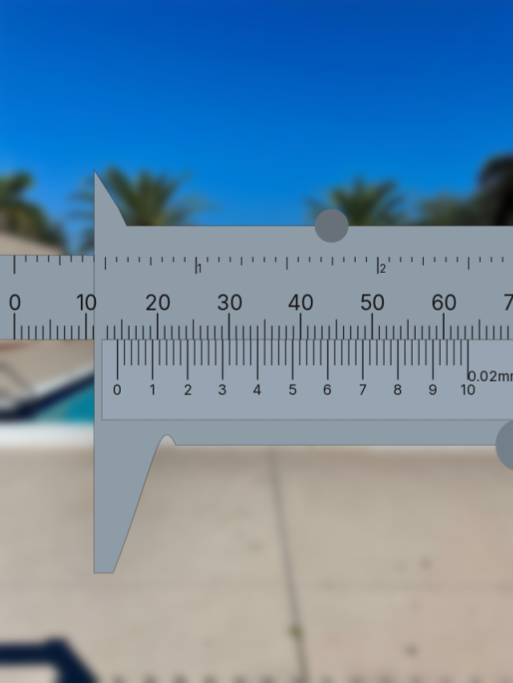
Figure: 14.4 mm
